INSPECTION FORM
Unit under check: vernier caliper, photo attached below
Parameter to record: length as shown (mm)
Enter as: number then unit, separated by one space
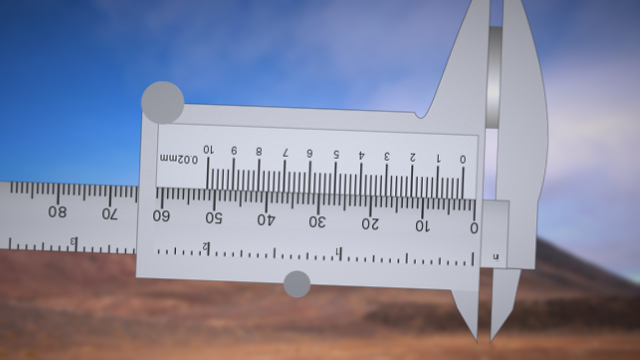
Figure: 2.5 mm
